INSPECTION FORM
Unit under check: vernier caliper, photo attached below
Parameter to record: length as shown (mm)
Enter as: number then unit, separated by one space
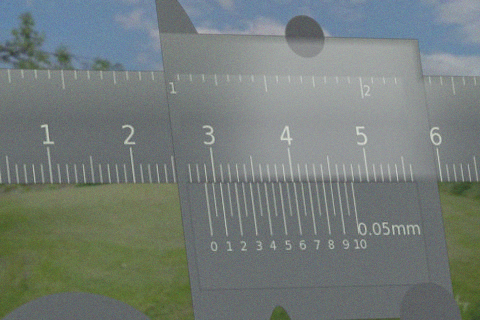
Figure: 28.8 mm
